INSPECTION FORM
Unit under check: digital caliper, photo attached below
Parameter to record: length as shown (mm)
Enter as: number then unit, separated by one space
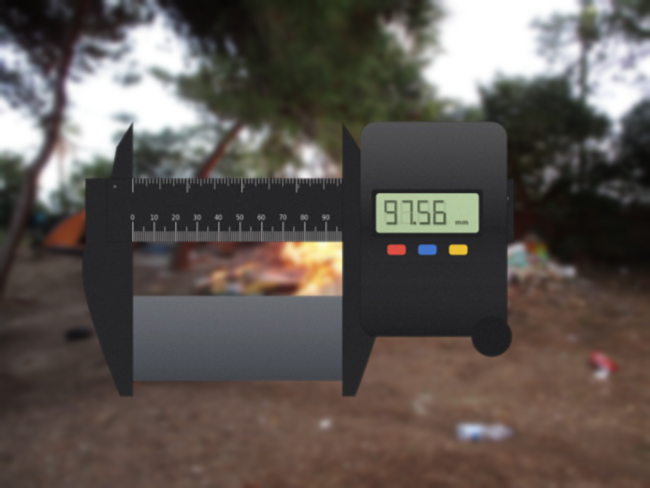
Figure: 97.56 mm
